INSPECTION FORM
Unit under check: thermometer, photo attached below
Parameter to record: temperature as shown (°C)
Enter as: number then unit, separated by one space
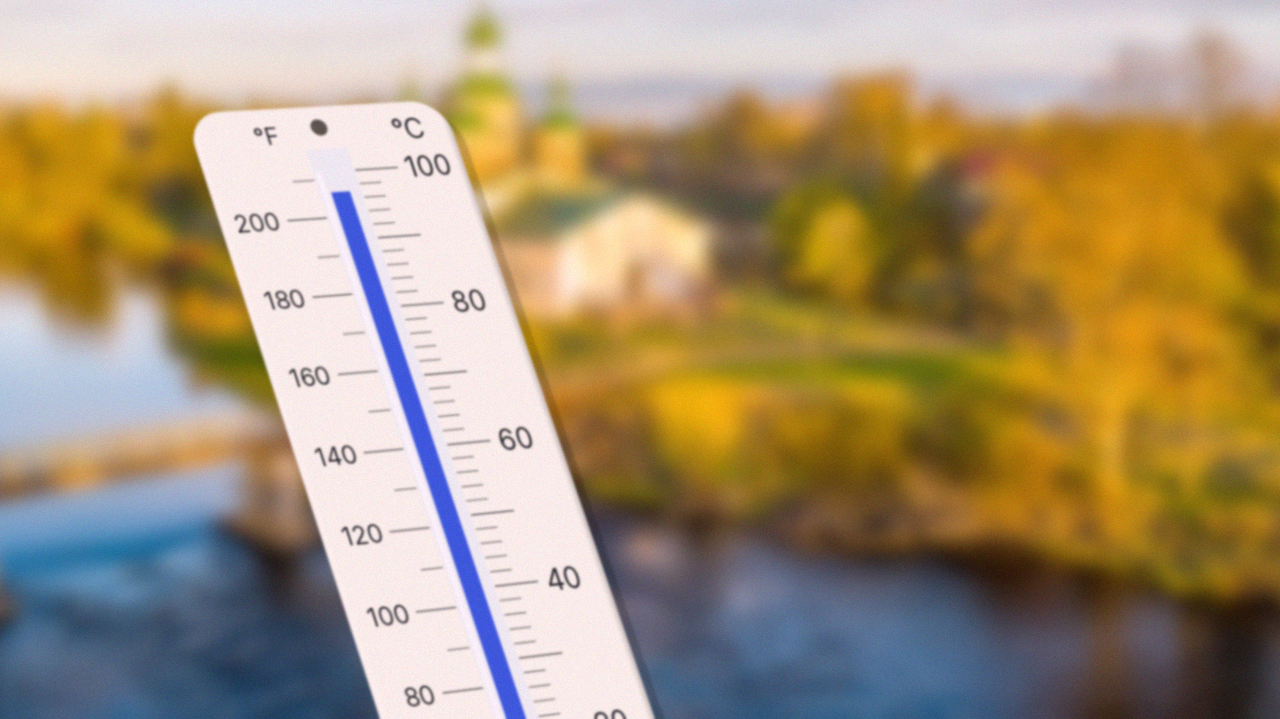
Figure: 97 °C
